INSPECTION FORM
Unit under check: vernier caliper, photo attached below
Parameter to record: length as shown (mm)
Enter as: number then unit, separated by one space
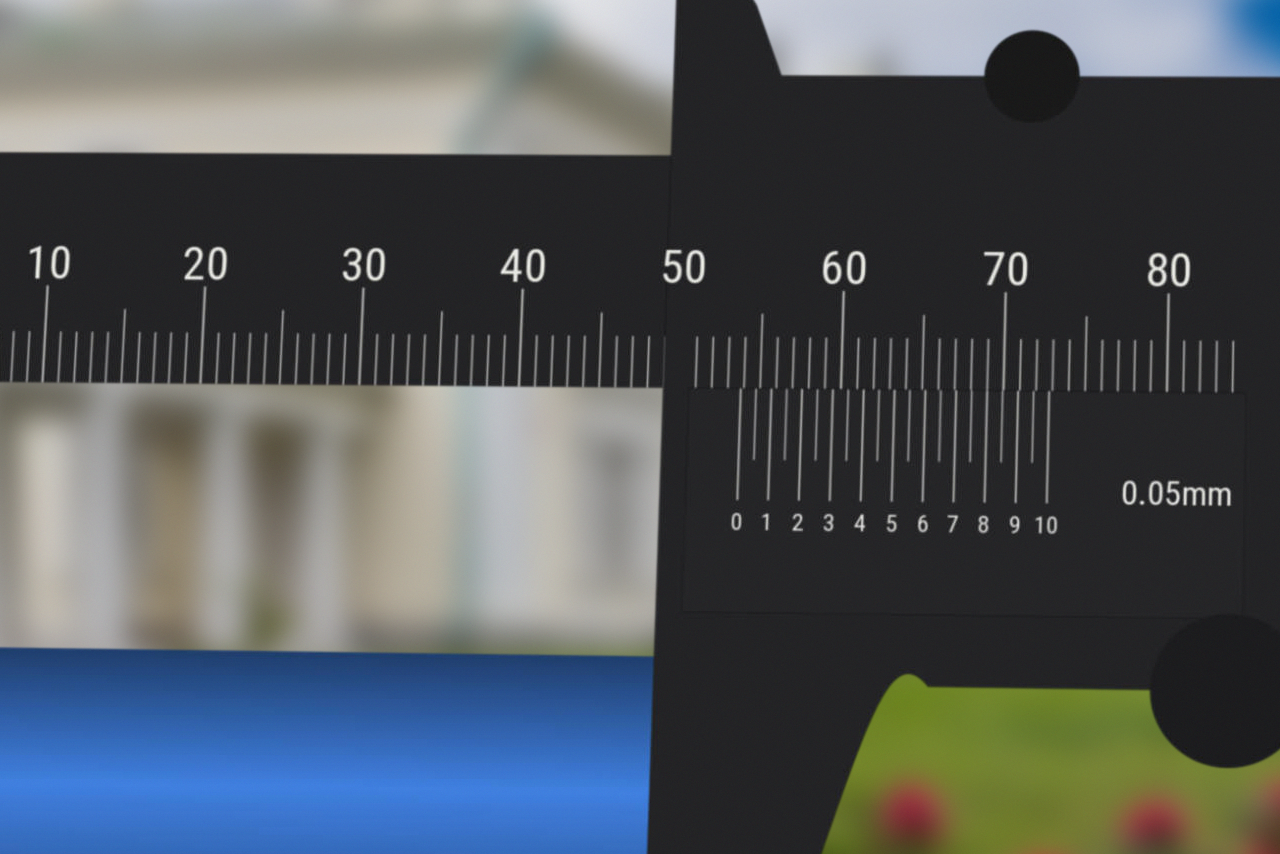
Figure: 53.8 mm
